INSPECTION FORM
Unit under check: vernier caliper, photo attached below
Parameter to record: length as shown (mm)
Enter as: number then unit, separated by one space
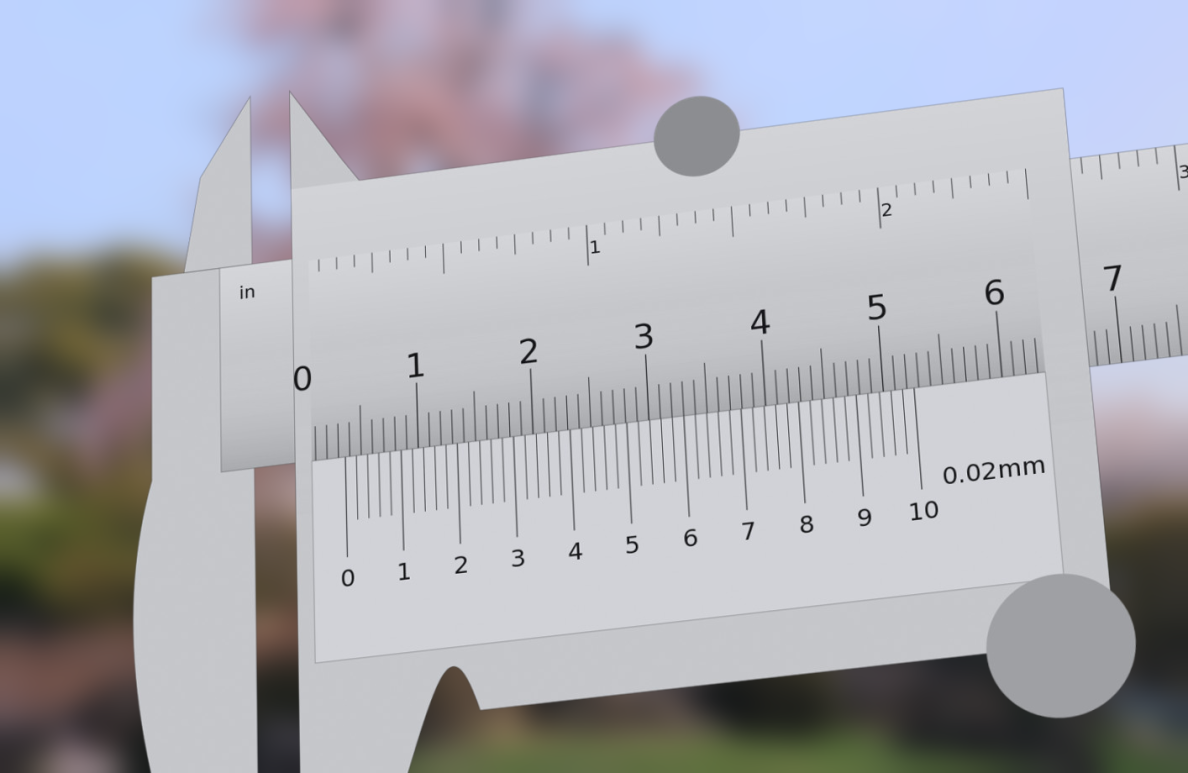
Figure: 3.6 mm
